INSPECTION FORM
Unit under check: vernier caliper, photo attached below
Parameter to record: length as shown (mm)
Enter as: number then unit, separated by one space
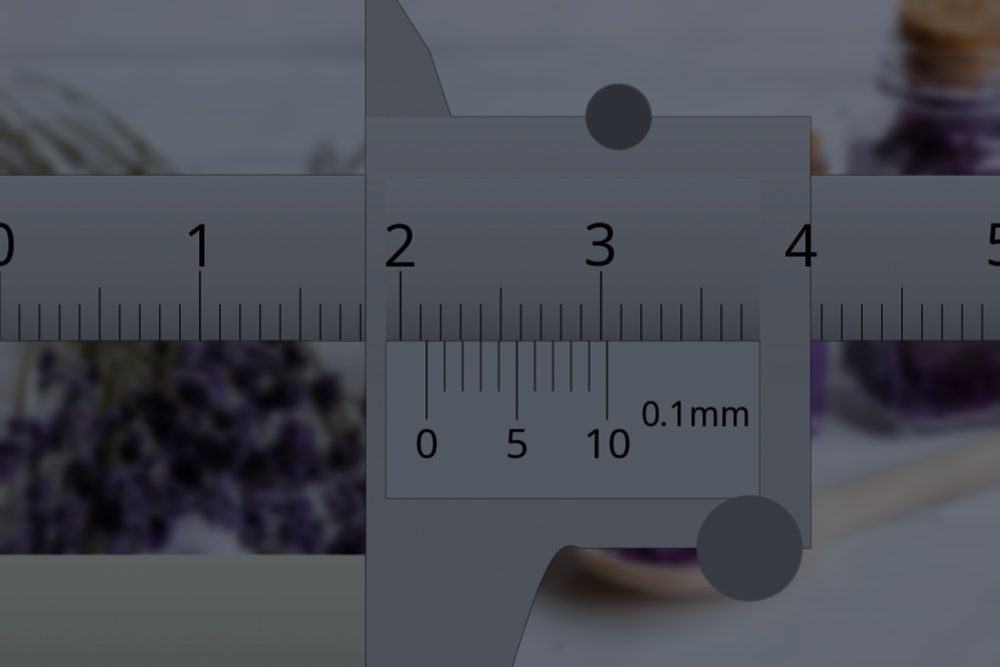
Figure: 21.3 mm
